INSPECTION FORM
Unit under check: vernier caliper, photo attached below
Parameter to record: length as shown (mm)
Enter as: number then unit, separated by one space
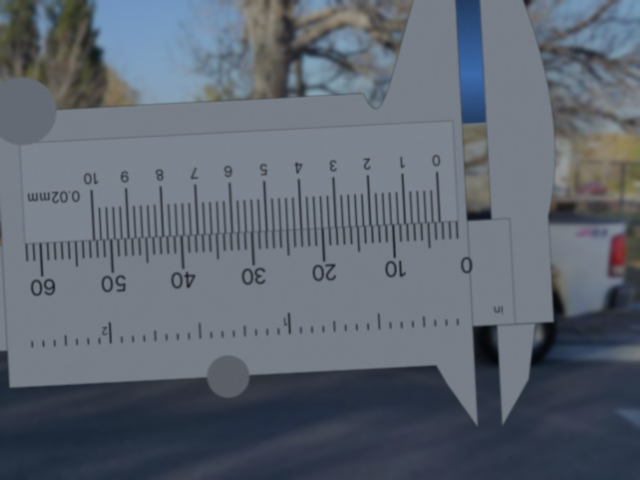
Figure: 3.4 mm
